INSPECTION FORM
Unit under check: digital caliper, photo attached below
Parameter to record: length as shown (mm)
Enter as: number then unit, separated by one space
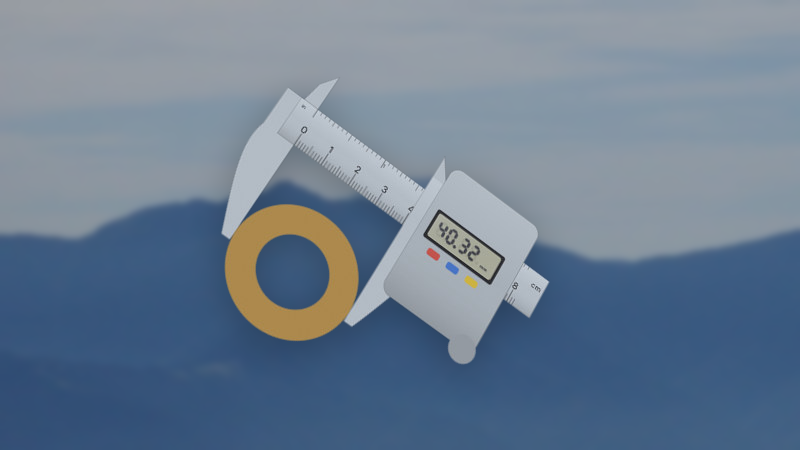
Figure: 40.32 mm
